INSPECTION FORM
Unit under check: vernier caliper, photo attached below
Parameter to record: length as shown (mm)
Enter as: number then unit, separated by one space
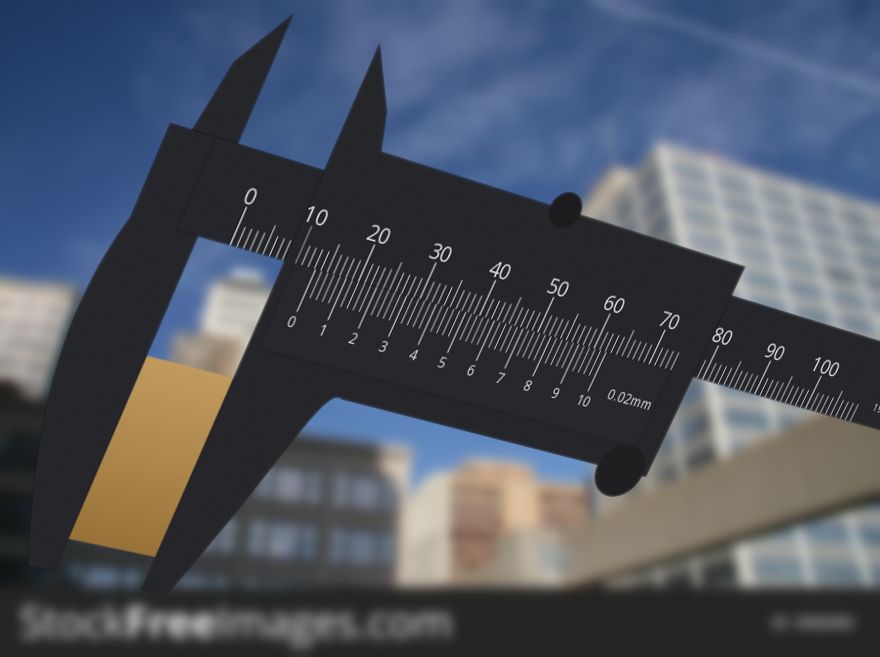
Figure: 13.2 mm
